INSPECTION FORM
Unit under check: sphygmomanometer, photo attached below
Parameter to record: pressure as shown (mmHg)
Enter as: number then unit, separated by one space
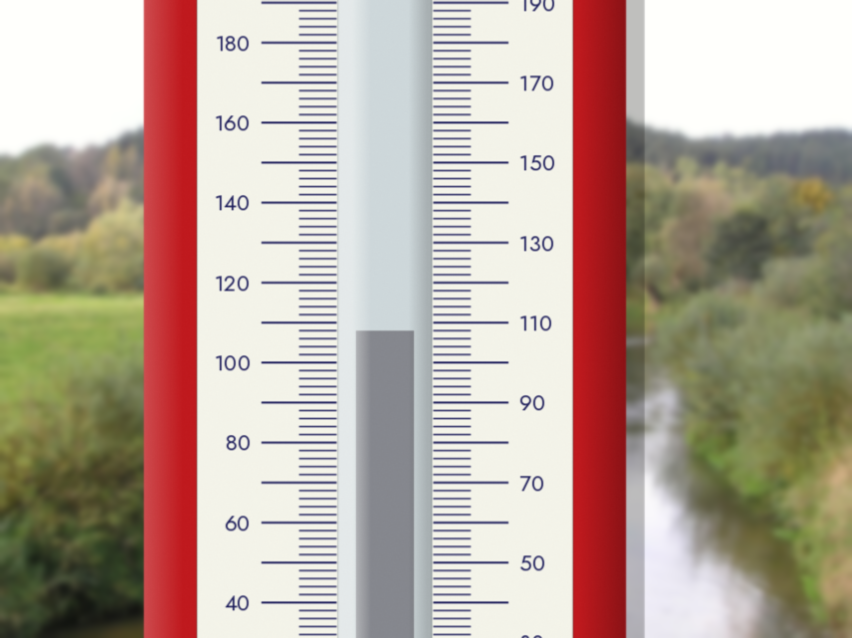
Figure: 108 mmHg
